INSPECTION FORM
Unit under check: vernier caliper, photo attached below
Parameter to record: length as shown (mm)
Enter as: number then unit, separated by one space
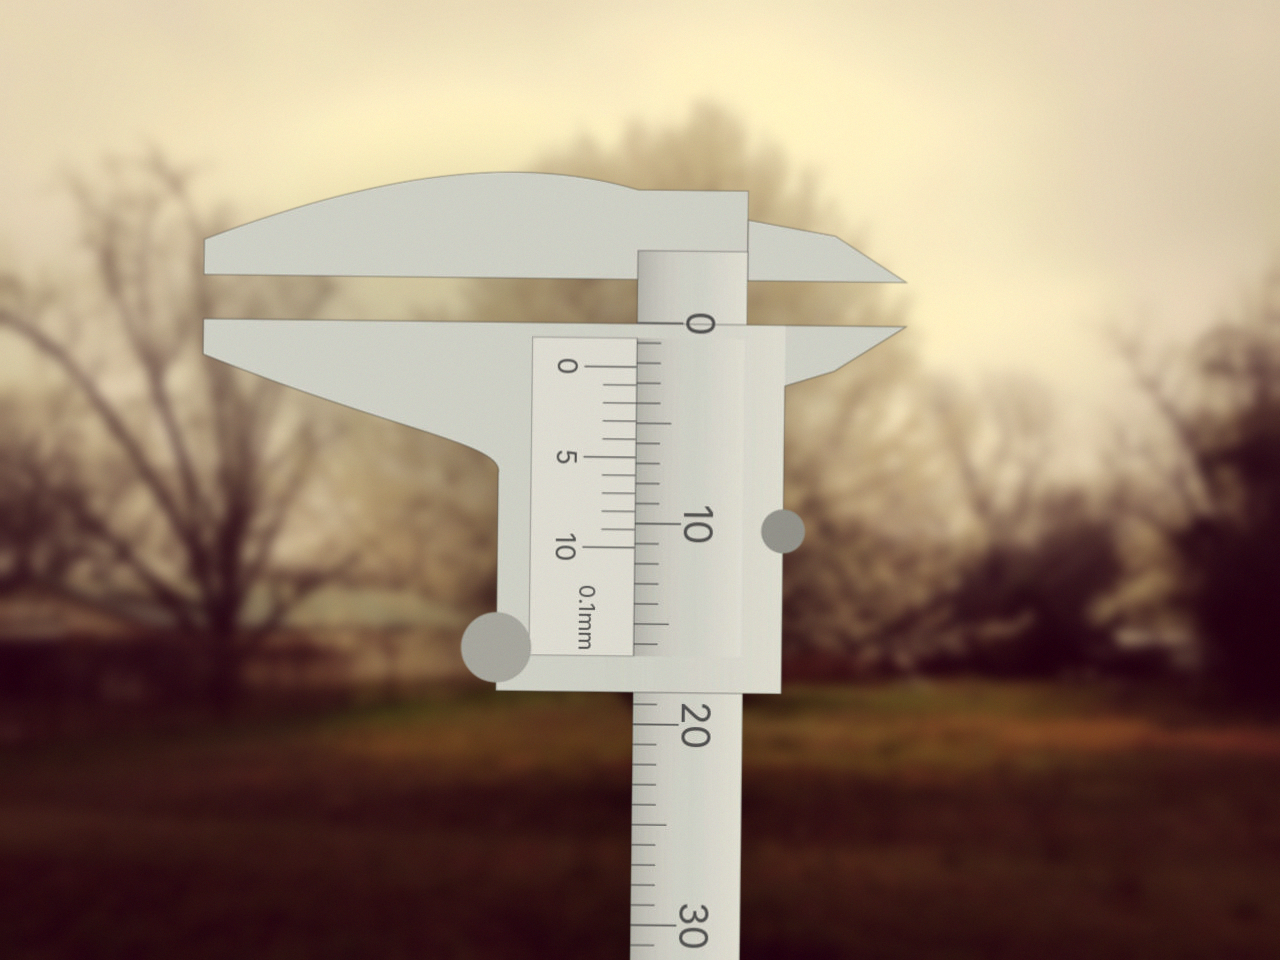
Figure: 2.2 mm
